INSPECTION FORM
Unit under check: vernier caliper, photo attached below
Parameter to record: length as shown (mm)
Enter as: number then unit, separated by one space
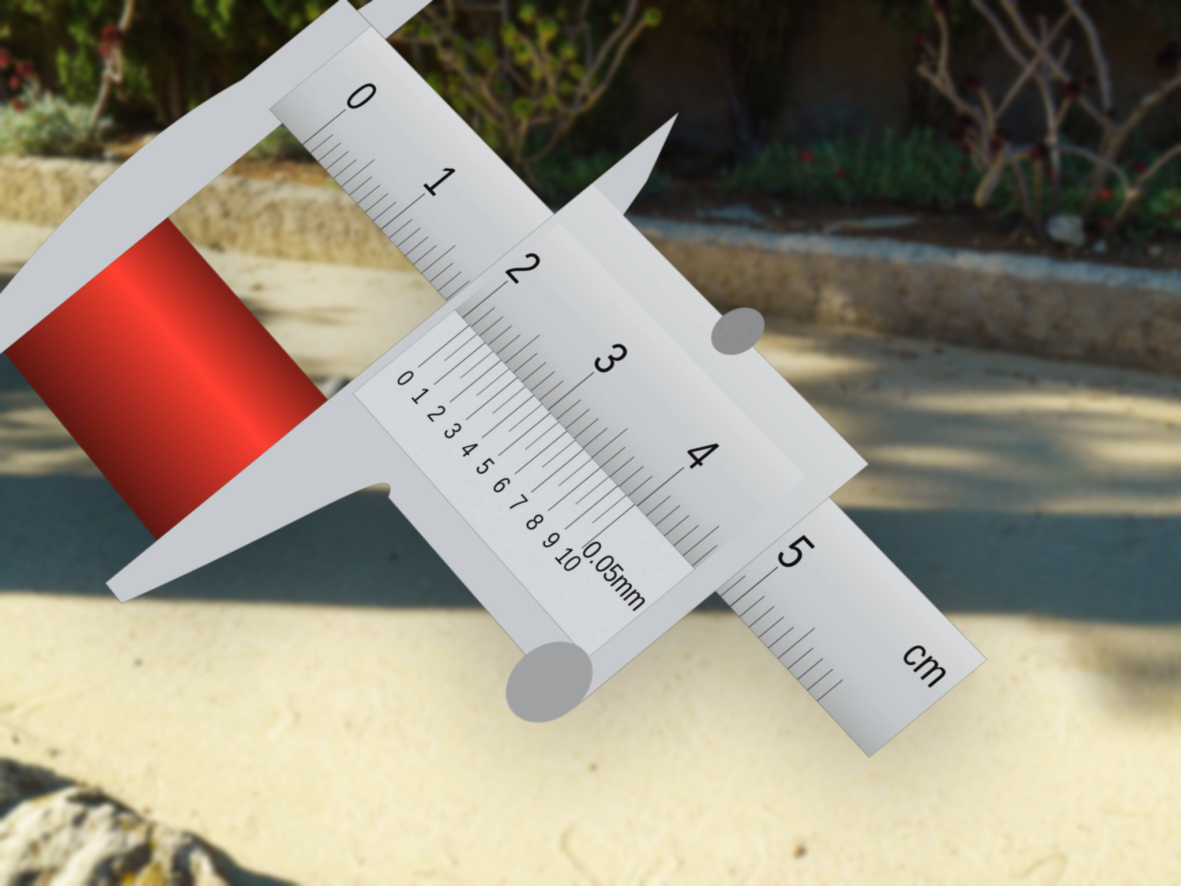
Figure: 20.8 mm
